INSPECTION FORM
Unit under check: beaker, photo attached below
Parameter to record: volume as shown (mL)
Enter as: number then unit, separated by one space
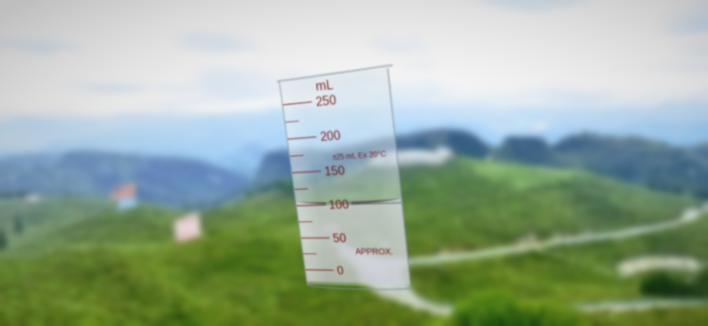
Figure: 100 mL
